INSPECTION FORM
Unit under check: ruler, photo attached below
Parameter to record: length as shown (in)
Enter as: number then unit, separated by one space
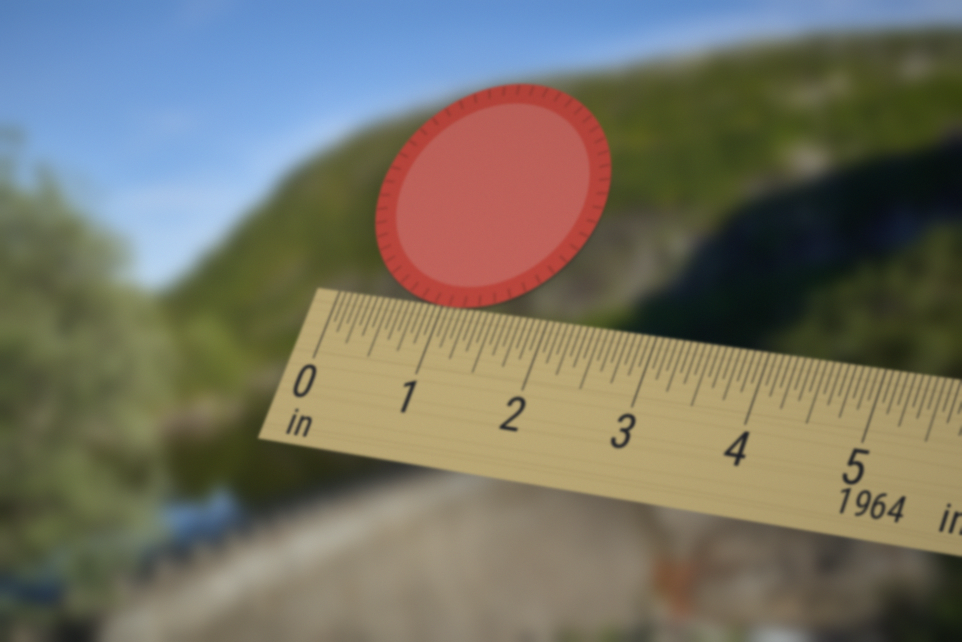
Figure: 2.125 in
